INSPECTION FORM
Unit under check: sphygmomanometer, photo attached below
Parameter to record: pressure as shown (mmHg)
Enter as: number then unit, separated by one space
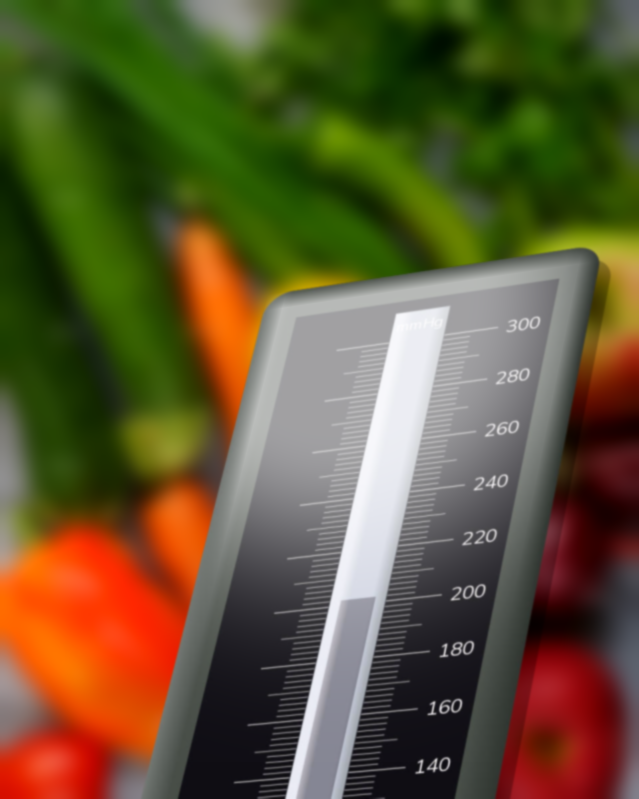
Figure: 202 mmHg
